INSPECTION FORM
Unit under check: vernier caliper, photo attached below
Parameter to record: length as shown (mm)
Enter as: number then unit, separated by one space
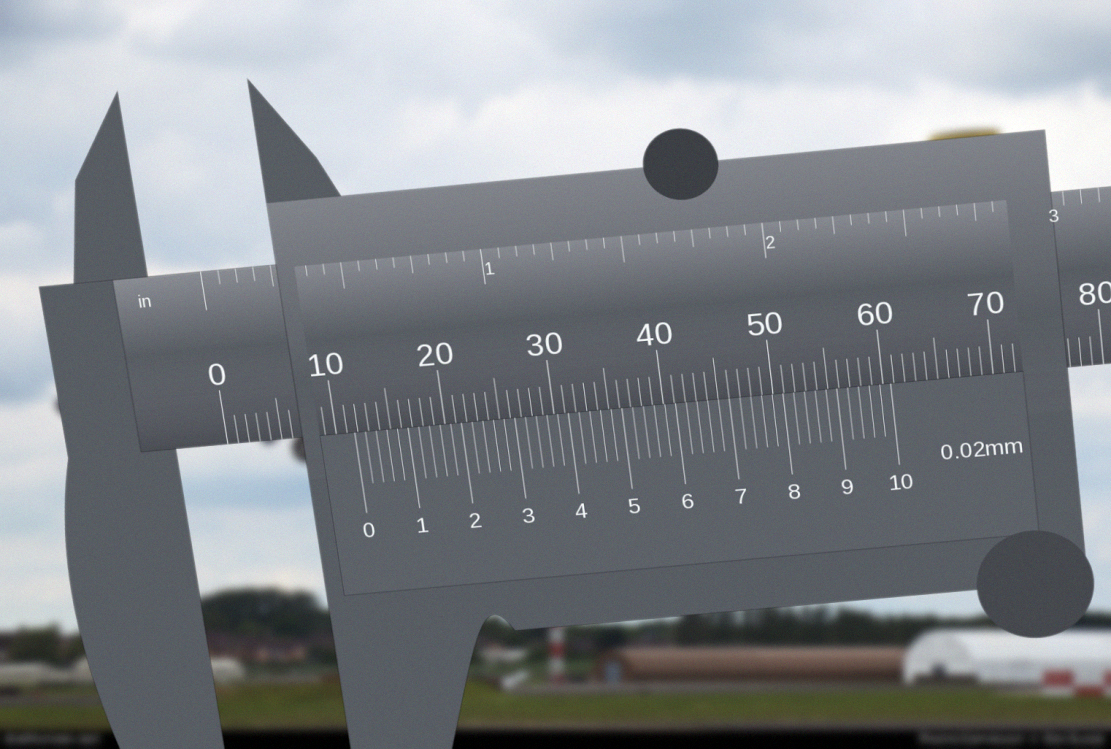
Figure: 11.7 mm
